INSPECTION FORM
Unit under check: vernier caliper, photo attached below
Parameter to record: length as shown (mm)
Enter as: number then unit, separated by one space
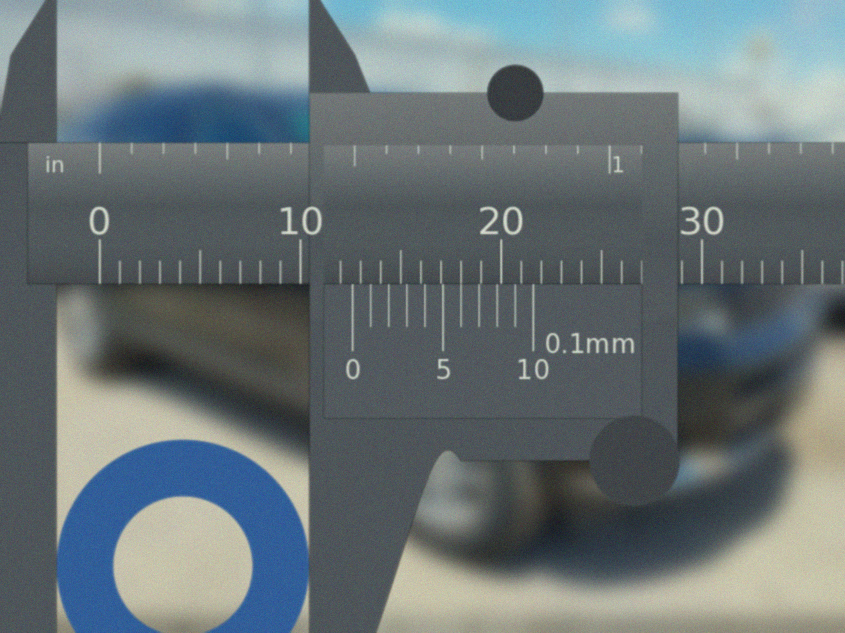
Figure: 12.6 mm
